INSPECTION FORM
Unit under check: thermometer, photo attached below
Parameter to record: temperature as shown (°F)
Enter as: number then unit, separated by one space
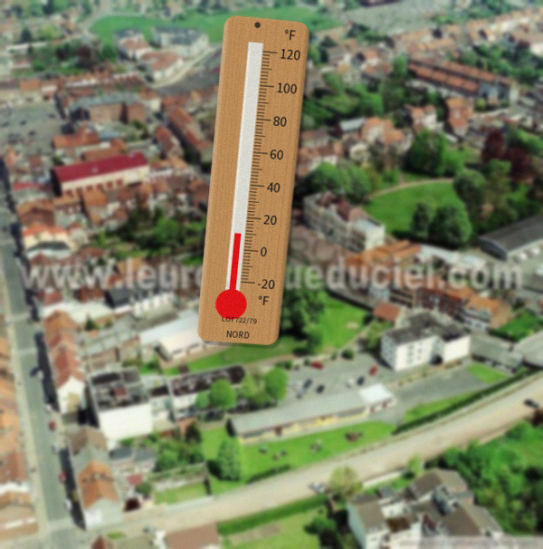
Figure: 10 °F
